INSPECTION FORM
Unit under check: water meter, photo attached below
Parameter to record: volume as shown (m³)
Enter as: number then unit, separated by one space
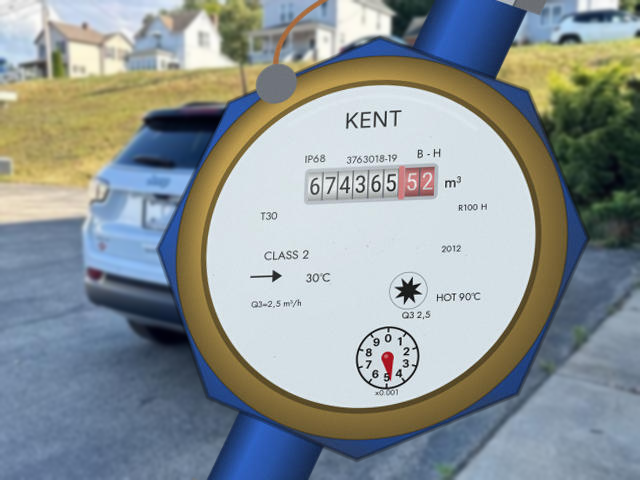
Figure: 674365.524 m³
